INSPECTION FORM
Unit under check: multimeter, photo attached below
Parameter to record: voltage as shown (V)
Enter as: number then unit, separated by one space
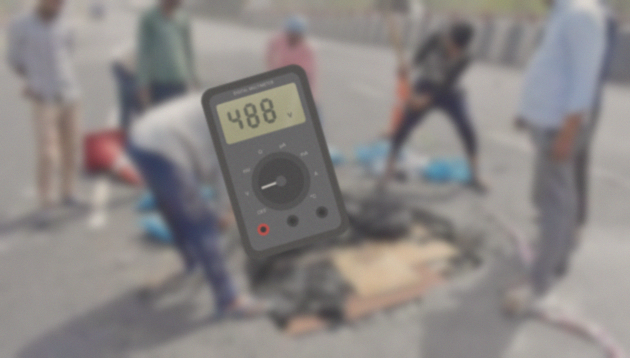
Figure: 488 V
